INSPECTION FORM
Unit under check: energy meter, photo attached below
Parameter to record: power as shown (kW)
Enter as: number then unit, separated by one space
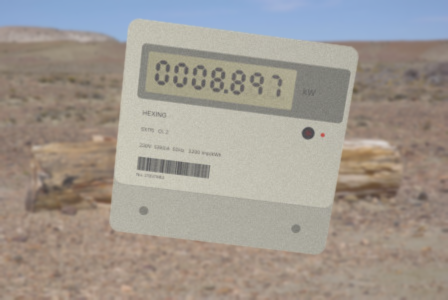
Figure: 8.897 kW
